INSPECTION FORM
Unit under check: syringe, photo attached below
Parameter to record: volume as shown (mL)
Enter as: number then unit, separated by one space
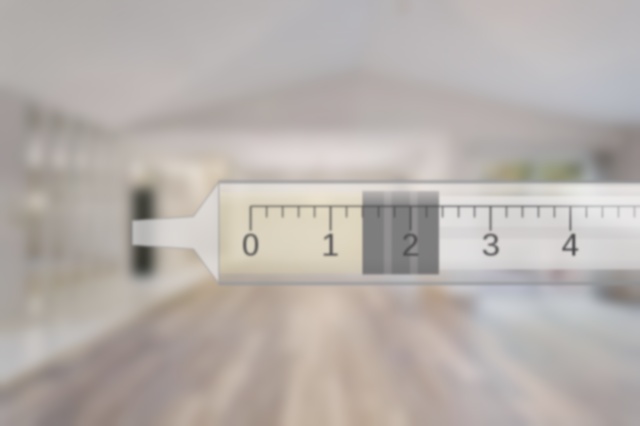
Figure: 1.4 mL
